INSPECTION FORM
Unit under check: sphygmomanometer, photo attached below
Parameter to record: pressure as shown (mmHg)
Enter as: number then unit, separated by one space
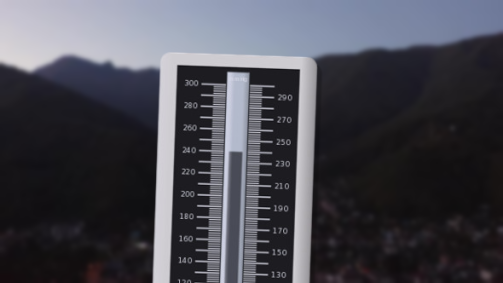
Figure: 240 mmHg
